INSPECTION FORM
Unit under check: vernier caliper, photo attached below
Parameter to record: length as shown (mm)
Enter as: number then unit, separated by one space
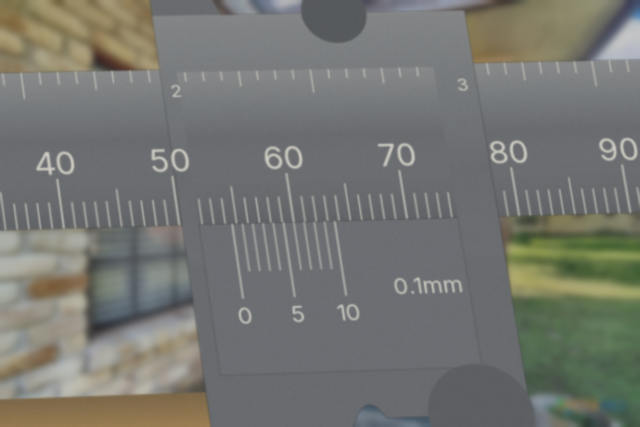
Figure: 54.6 mm
